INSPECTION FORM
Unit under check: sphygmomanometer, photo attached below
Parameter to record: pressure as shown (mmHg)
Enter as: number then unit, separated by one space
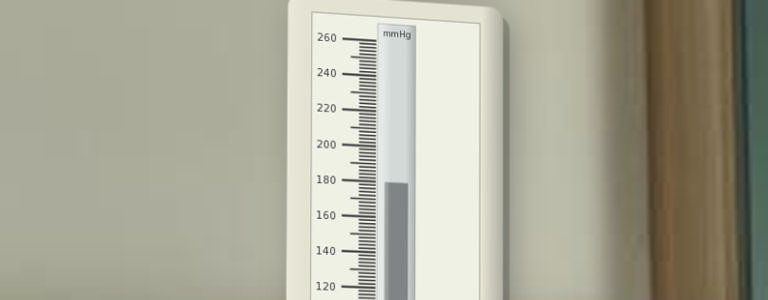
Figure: 180 mmHg
